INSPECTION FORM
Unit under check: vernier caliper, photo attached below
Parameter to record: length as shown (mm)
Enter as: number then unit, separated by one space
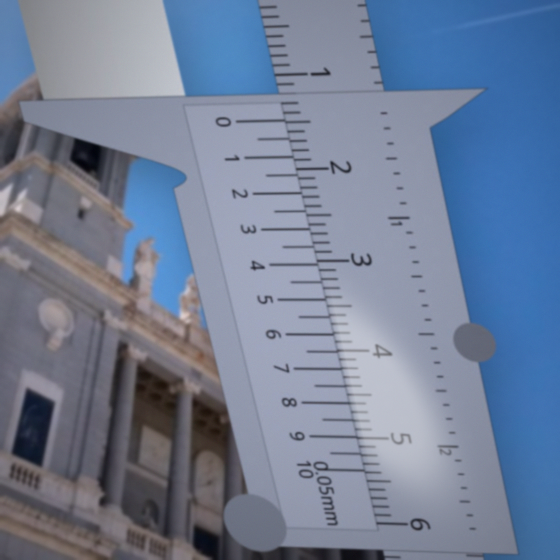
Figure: 14.8 mm
